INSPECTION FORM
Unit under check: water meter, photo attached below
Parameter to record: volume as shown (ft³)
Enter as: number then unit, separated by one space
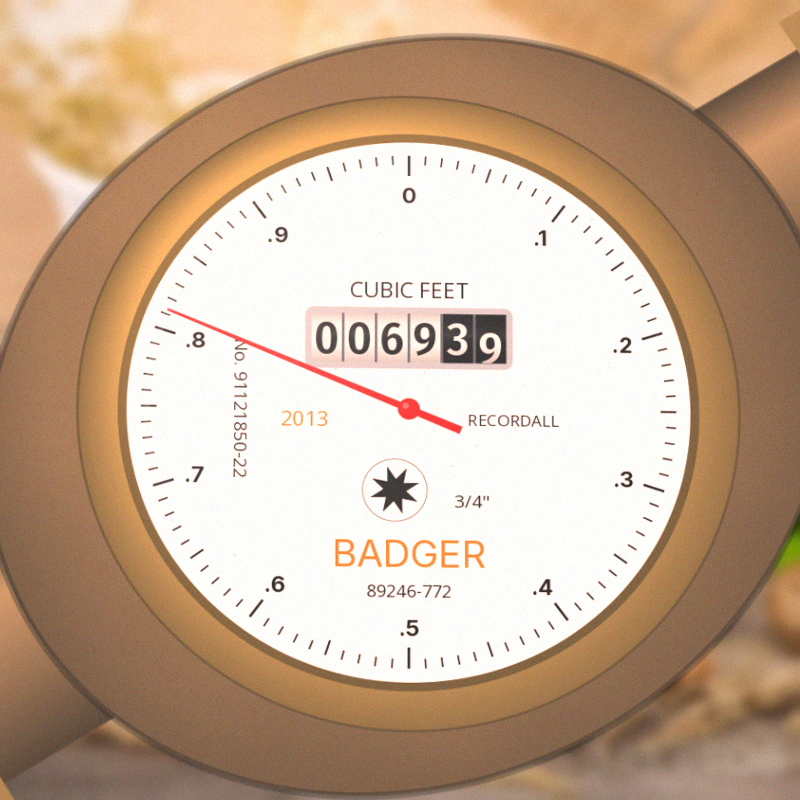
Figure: 6938.81 ft³
